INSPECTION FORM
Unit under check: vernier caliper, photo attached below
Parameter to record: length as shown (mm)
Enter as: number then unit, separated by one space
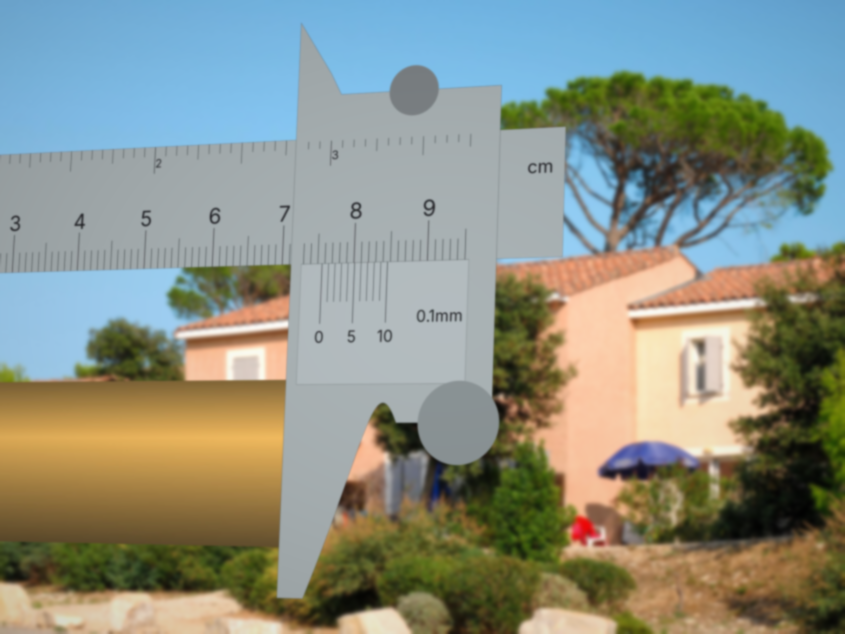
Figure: 75.6 mm
